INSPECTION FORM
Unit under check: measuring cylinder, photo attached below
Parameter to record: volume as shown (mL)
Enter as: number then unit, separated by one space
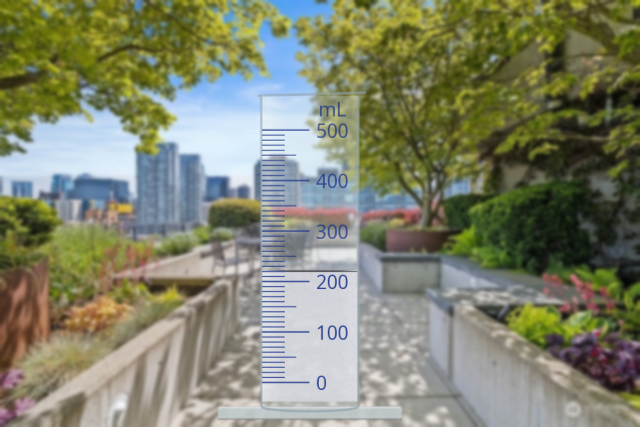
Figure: 220 mL
